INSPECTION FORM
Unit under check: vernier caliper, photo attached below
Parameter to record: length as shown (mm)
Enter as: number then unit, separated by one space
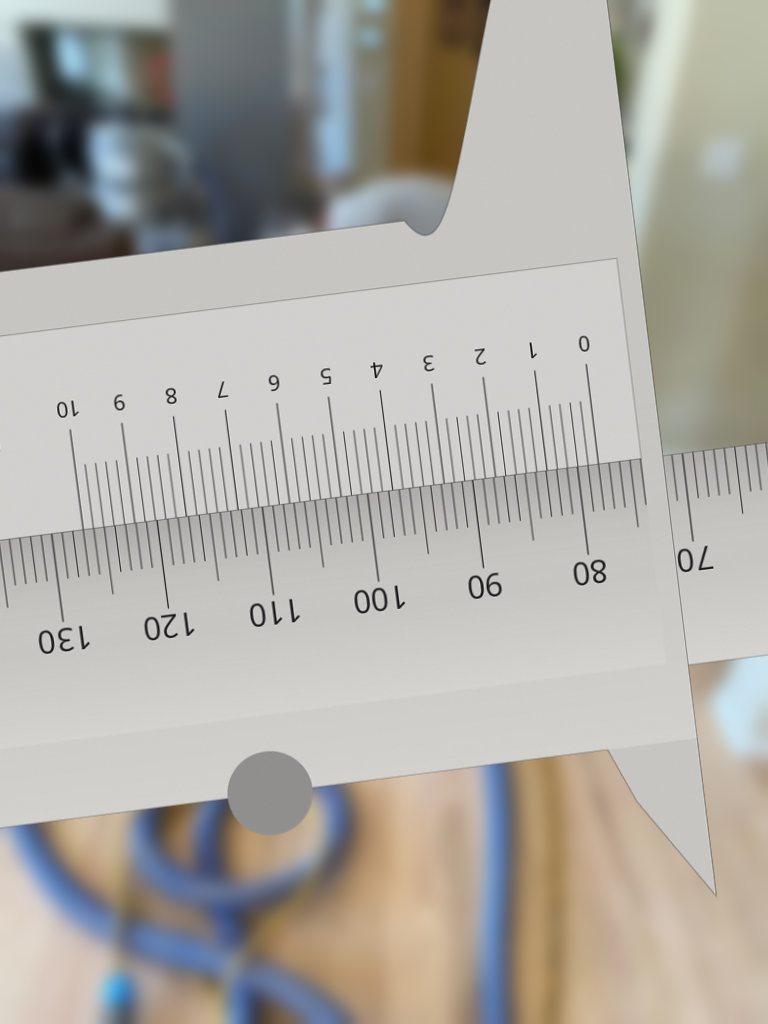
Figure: 78.0 mm
